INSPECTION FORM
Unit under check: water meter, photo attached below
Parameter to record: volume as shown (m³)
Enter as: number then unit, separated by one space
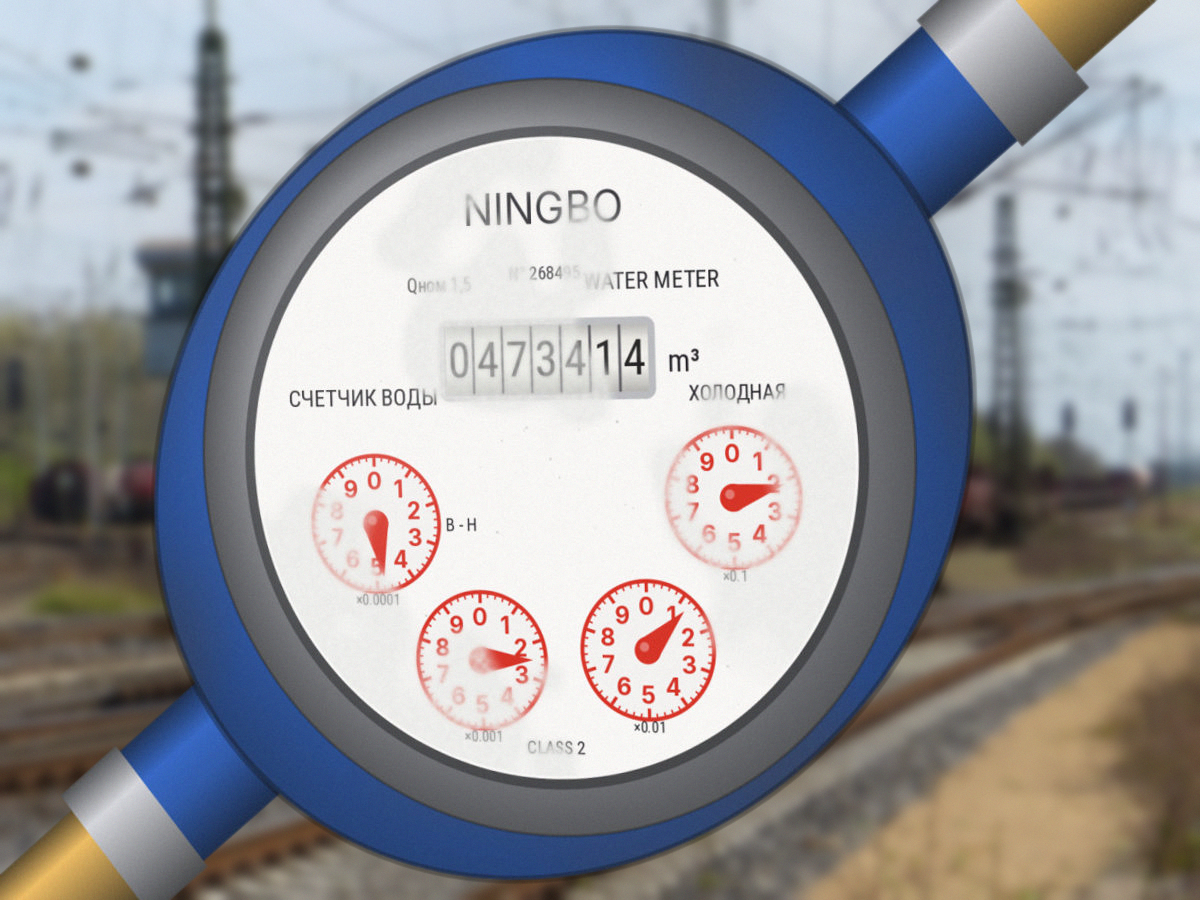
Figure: 473414.2124 m³
